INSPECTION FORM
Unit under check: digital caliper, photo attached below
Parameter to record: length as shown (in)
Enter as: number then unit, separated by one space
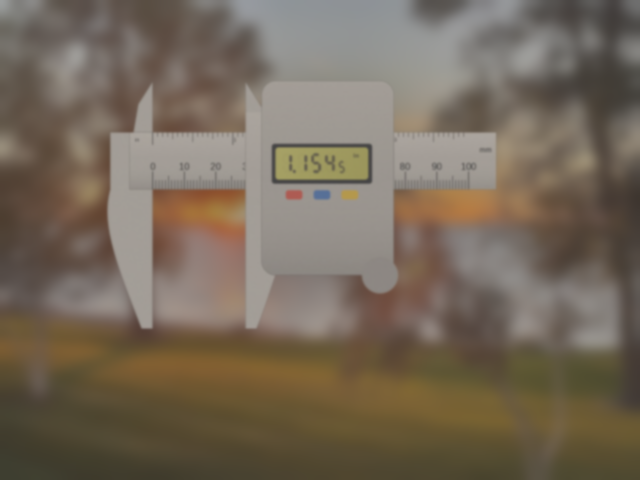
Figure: 1.1545 in
